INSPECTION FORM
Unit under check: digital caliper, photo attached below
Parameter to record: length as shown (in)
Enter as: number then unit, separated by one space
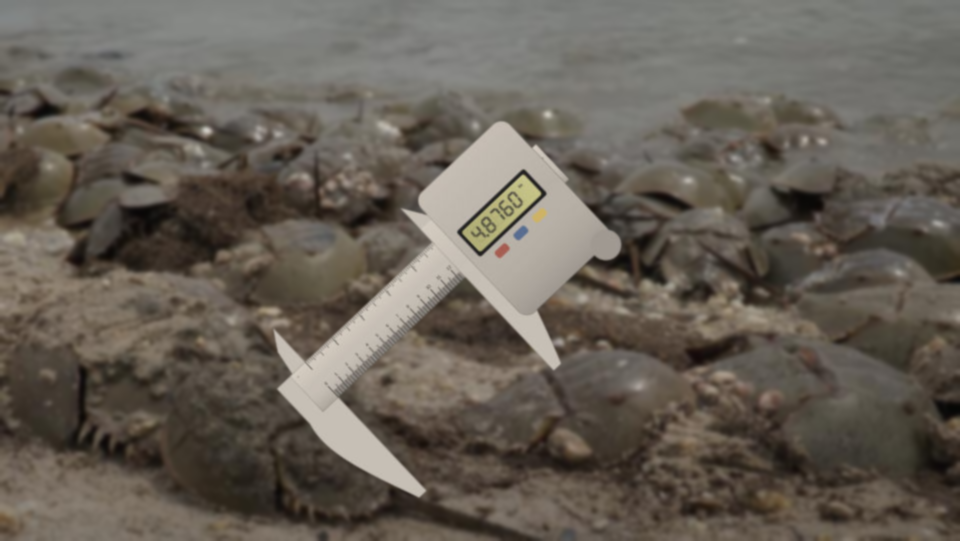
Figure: 4.8760 in
